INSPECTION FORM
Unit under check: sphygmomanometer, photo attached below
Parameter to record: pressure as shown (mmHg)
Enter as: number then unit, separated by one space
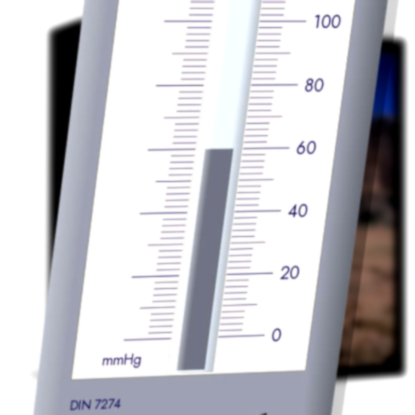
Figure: 60 mmHg
